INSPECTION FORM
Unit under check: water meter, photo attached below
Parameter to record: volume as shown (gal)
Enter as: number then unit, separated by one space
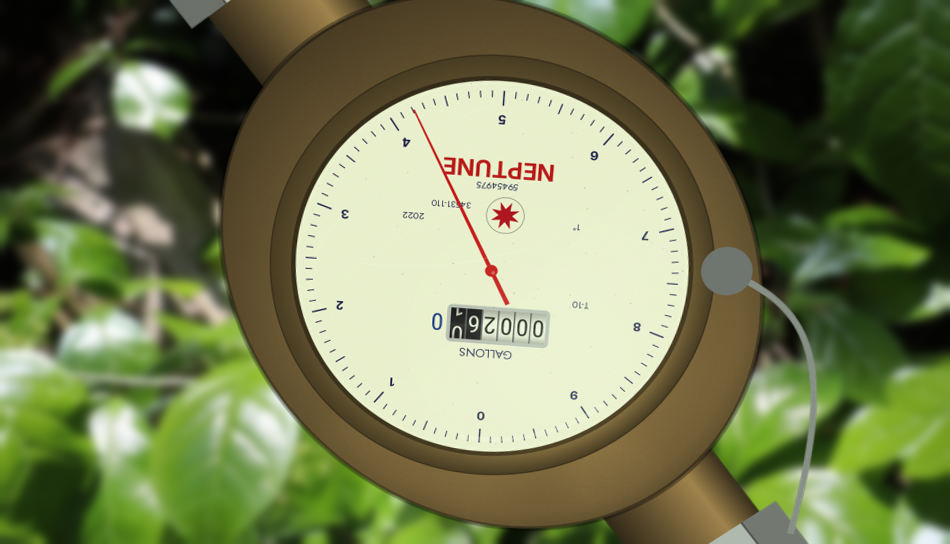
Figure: 2604.2 gal
